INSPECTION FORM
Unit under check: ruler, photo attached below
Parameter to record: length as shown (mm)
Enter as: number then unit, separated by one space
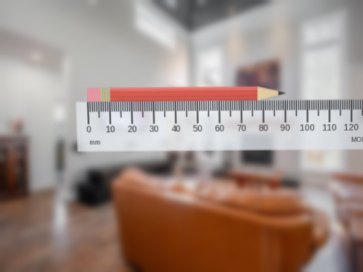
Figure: 90 mm
